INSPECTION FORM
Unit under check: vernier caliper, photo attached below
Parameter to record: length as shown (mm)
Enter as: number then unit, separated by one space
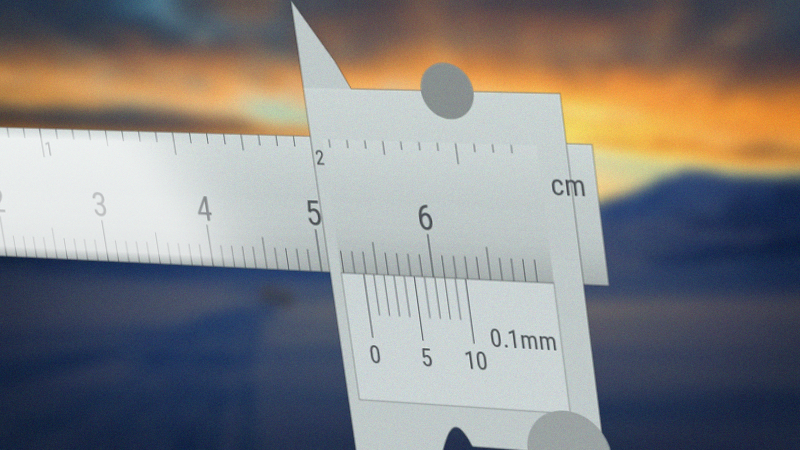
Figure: 53.8 mm
